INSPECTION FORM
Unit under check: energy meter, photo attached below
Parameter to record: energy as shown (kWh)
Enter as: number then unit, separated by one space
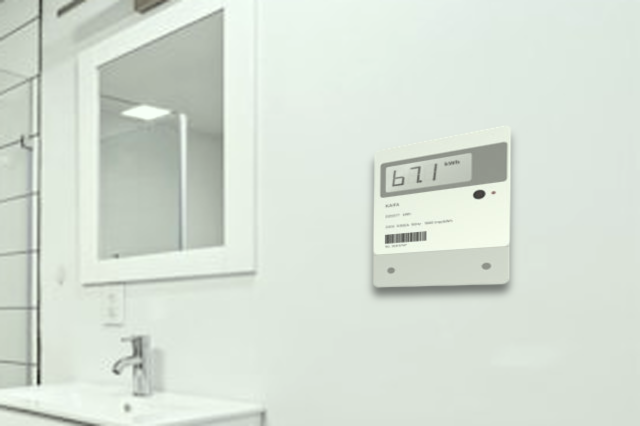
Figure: 67.1 kWh
